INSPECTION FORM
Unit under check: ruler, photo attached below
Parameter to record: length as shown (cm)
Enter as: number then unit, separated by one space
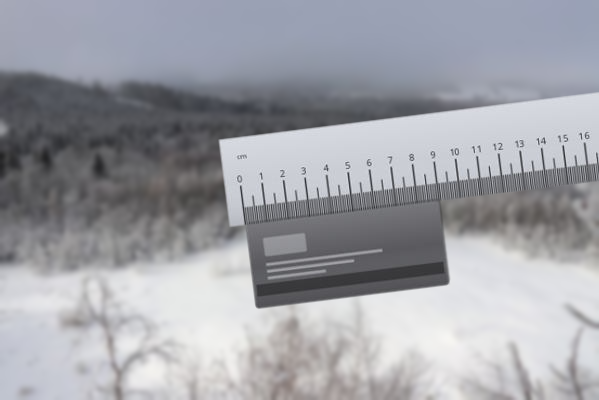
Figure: 9 cm
